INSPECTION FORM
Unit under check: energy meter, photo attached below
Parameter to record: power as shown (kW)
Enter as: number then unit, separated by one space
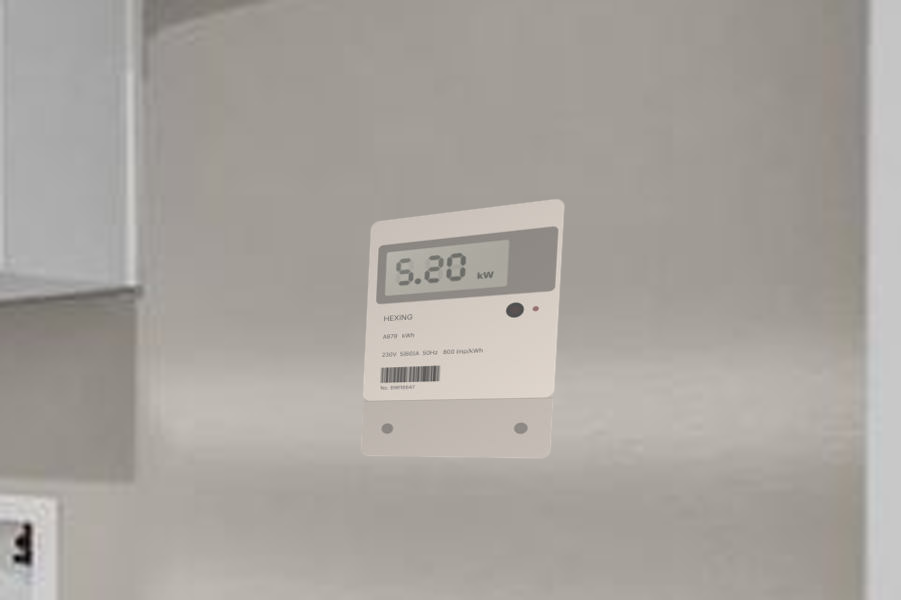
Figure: 5.20 kW
